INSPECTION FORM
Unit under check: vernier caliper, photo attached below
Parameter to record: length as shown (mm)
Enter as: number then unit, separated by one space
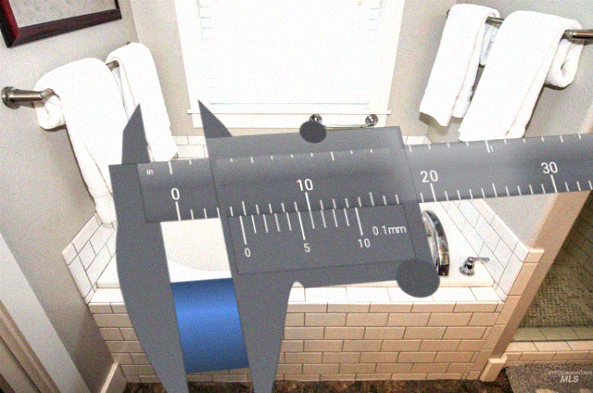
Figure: 4.6 mm
